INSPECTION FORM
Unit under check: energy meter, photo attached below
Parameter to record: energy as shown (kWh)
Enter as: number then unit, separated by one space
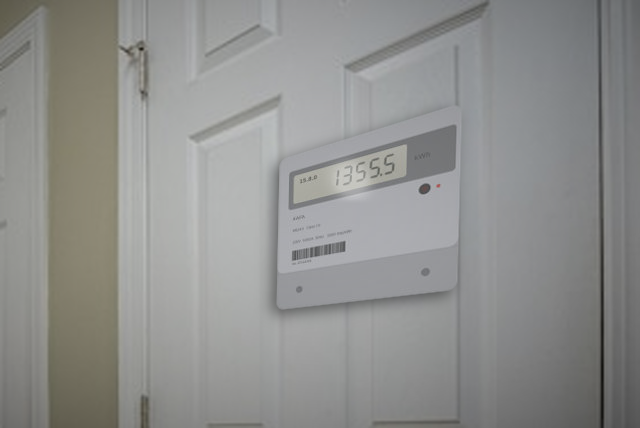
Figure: 1355.5 kWh
